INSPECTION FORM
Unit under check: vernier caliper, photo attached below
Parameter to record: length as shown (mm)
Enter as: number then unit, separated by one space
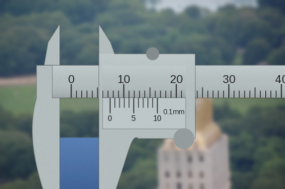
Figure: 7.4 mm
